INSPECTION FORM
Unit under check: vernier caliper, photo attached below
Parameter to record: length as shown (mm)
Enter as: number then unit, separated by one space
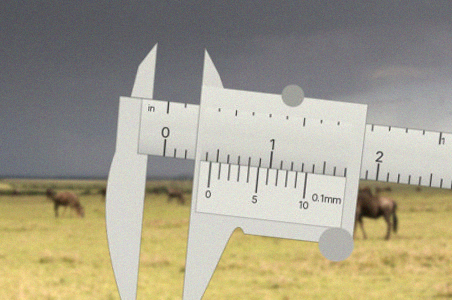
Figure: 4.4 mm
